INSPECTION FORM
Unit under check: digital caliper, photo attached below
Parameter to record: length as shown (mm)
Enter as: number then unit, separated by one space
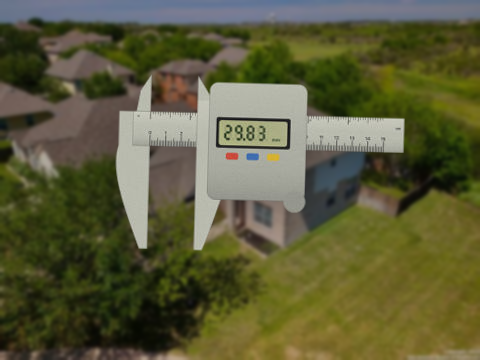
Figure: 29.83 mm
